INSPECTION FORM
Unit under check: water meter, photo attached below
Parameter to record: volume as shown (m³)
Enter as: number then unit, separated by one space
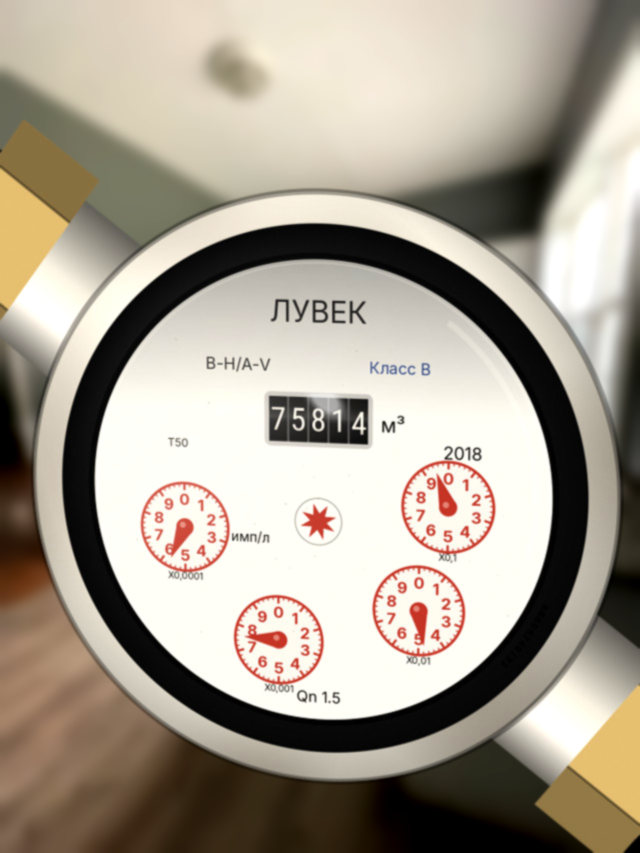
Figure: 75813.9475 m³
